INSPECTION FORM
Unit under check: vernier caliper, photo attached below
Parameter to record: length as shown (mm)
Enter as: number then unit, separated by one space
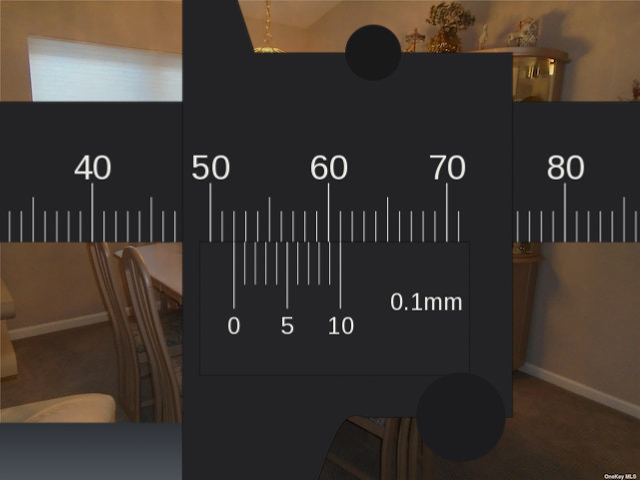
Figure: 52.0 mm
